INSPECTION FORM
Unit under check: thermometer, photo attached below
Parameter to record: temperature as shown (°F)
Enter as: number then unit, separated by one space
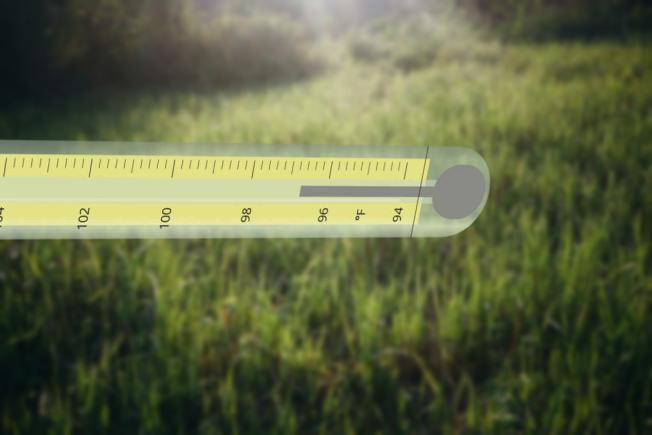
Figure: 96.7 °F
